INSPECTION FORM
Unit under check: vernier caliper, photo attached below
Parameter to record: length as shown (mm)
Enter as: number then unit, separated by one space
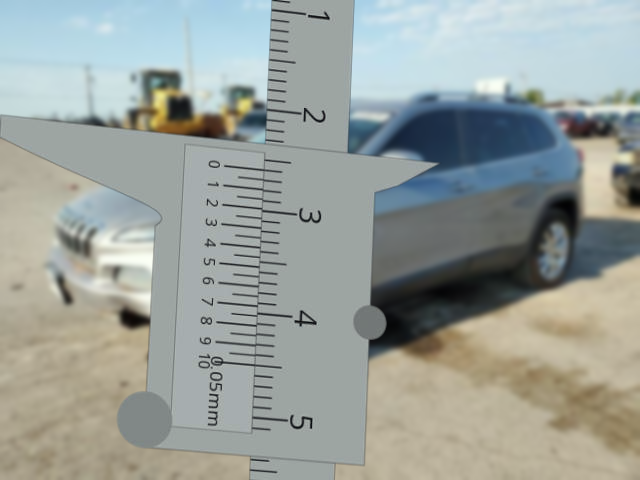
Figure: 26.0 mm
